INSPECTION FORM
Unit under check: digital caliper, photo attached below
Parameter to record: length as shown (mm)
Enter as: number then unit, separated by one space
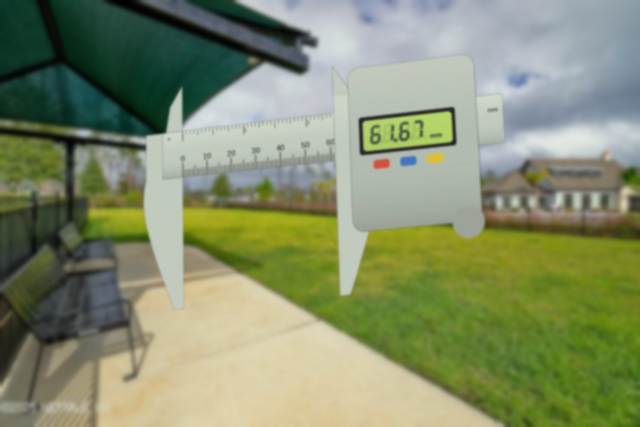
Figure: 61.67 mm
